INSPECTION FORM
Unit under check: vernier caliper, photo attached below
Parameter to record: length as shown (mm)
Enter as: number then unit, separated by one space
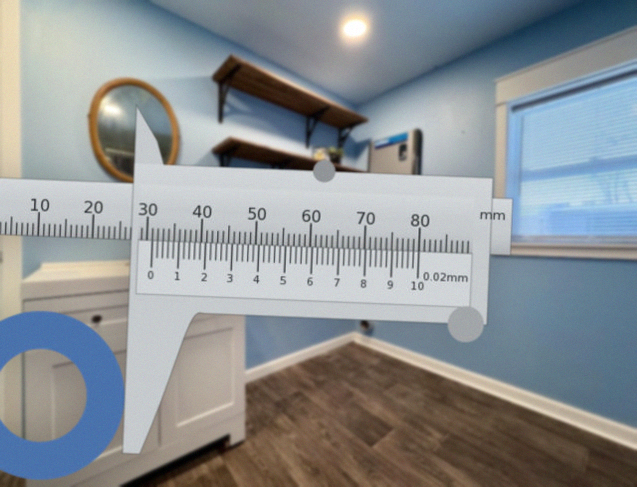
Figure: 31.0 mm
